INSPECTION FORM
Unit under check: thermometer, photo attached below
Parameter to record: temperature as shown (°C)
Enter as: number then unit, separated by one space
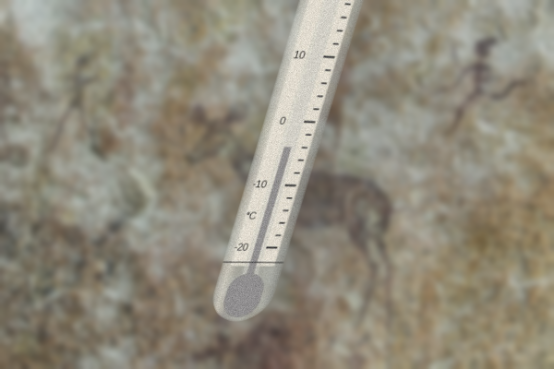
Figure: -4 °C
